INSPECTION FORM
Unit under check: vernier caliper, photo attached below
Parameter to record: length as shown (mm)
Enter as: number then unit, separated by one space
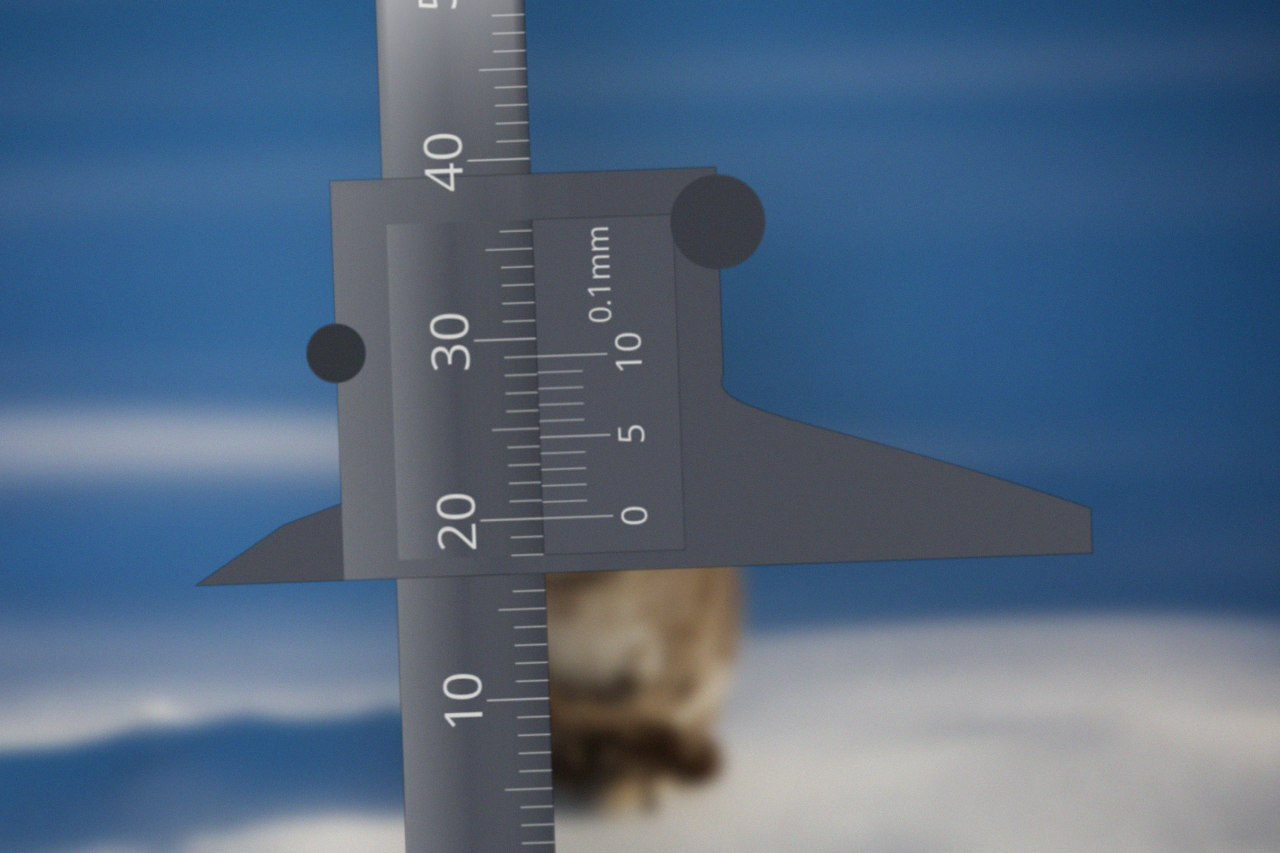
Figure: 20.0 mm
